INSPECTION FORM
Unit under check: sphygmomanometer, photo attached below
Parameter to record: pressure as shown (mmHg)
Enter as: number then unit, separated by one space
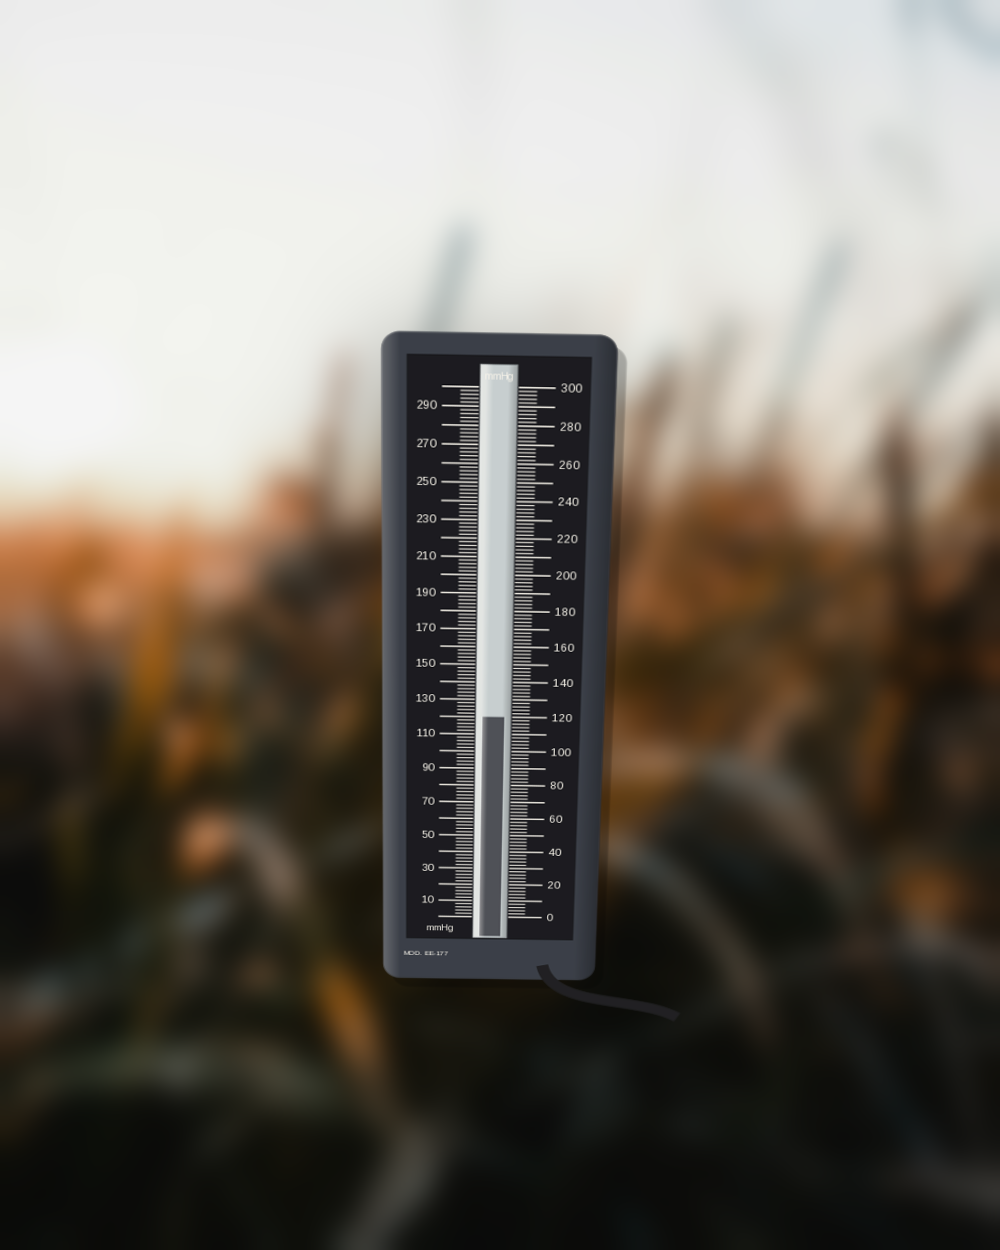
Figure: 120 mmHg
